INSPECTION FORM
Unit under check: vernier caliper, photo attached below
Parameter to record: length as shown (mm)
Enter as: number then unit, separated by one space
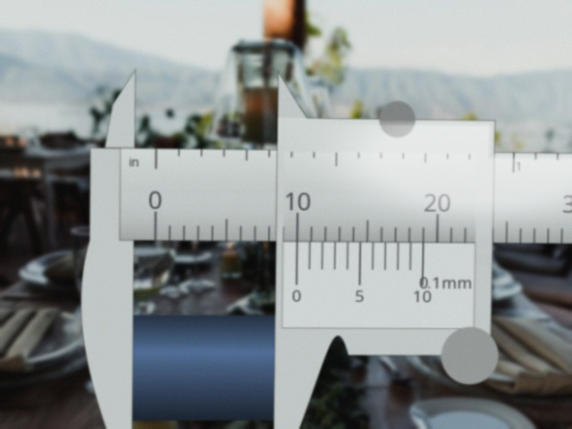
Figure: 10.0 mm
